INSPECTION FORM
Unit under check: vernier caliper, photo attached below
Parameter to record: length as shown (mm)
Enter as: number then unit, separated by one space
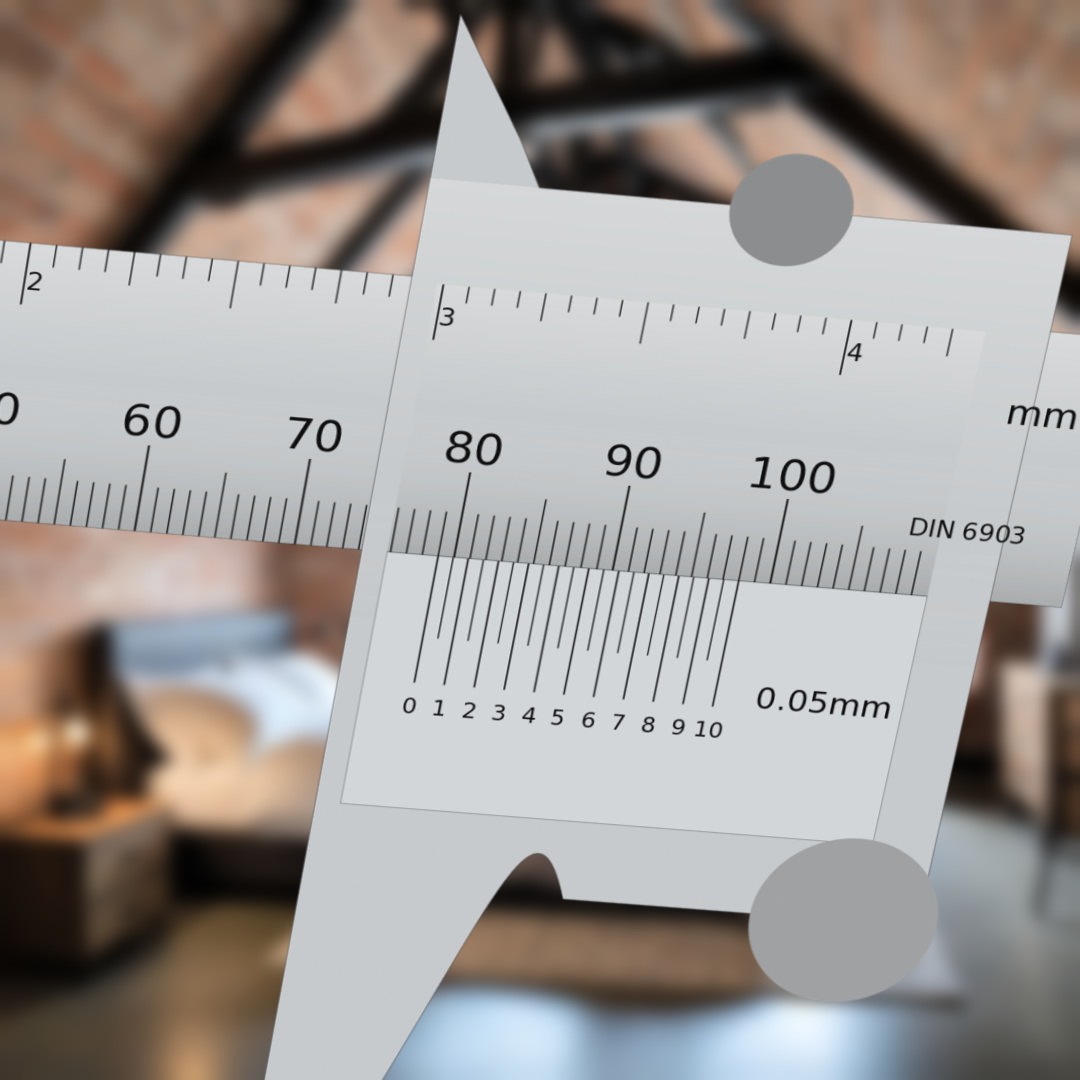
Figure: 79.0 mm
